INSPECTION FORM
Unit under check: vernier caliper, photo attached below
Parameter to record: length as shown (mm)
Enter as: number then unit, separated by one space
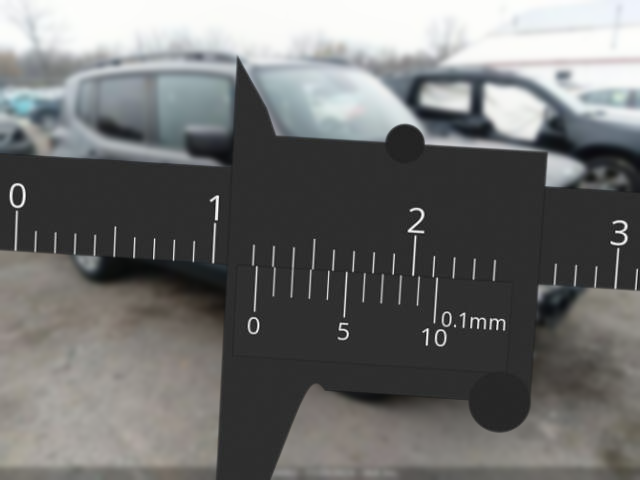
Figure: 12.2 mm
